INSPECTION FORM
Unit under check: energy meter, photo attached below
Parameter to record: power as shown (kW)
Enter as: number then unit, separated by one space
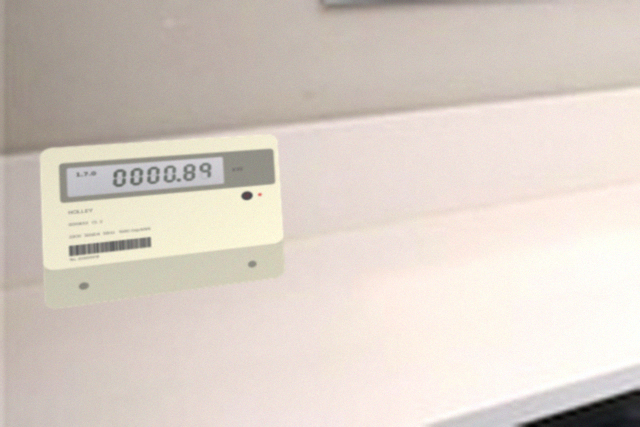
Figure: 0.89 kW
